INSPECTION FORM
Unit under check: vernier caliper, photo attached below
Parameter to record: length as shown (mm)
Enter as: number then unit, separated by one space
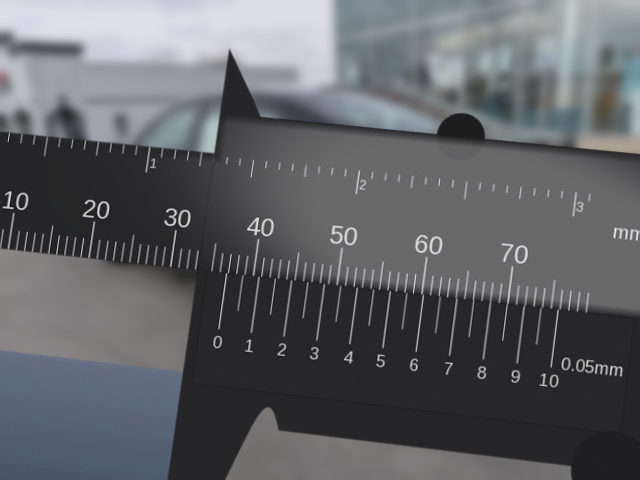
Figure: 36.8 mm
